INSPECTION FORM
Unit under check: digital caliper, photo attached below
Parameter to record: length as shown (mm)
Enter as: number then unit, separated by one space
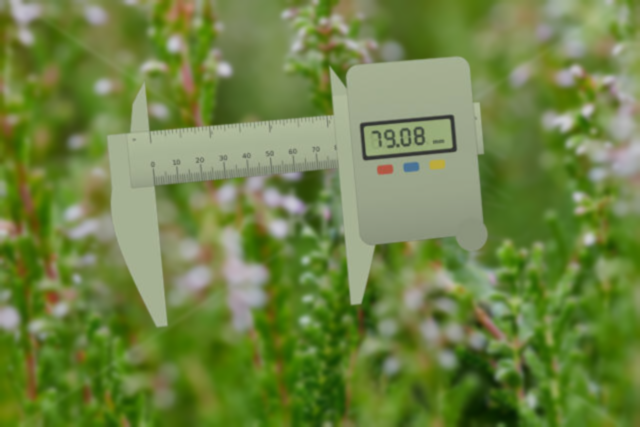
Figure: 79.08 mm
